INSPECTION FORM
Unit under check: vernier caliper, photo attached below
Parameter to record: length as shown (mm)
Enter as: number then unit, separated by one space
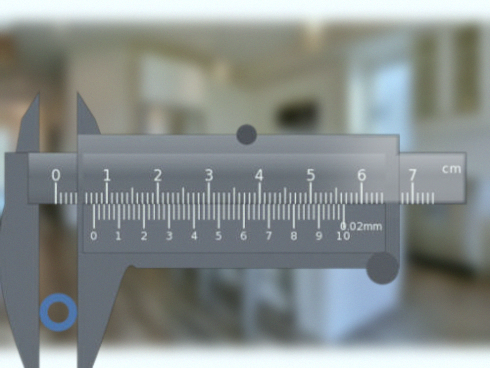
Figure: 7.5 mm
